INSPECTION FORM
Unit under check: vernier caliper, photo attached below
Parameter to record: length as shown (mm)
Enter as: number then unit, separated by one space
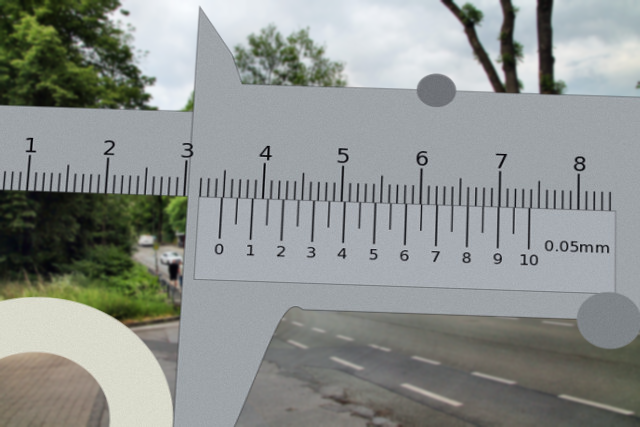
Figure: 34.8 mm
